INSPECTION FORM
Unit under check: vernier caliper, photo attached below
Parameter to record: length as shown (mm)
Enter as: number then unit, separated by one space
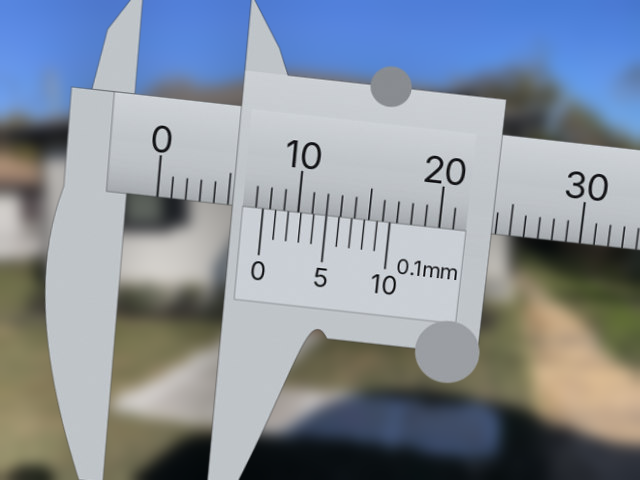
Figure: 7.5 mm
